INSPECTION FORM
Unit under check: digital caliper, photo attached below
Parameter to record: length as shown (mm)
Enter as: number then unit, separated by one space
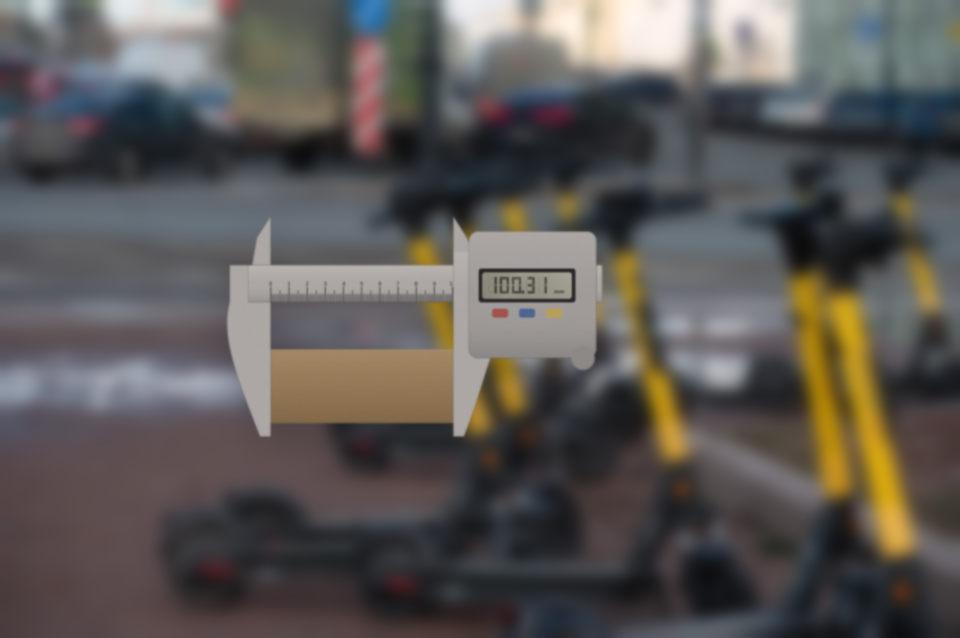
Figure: 100.31 mm
